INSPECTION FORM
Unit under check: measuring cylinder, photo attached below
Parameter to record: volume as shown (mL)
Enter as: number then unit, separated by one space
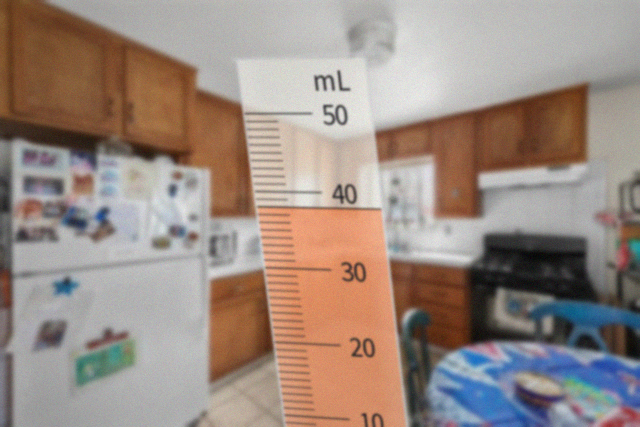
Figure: 38 mL
